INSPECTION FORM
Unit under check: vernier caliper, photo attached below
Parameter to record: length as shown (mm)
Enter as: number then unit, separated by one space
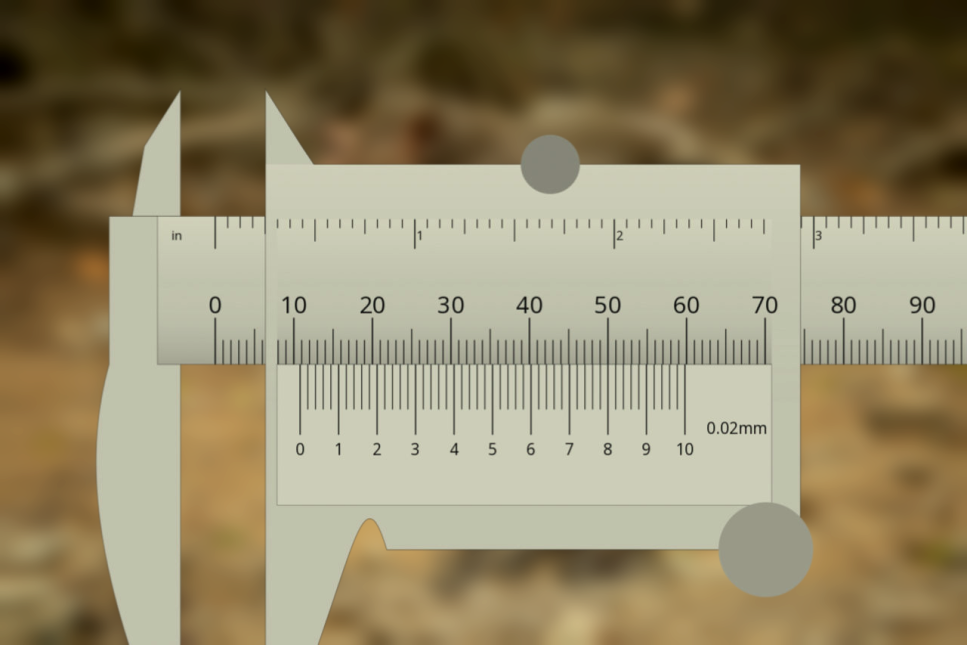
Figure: 10.8 mm
